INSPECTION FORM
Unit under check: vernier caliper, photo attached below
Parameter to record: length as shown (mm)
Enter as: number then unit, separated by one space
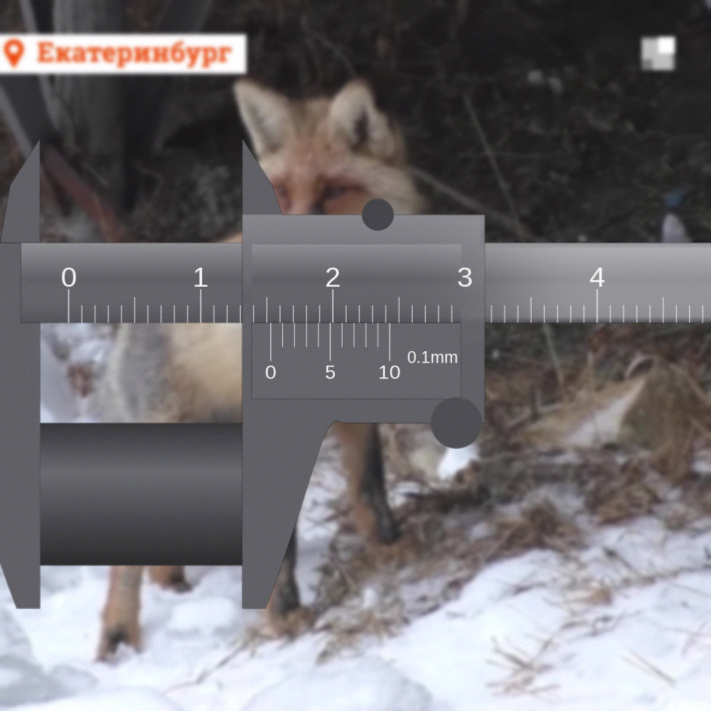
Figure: 15.3 mm
